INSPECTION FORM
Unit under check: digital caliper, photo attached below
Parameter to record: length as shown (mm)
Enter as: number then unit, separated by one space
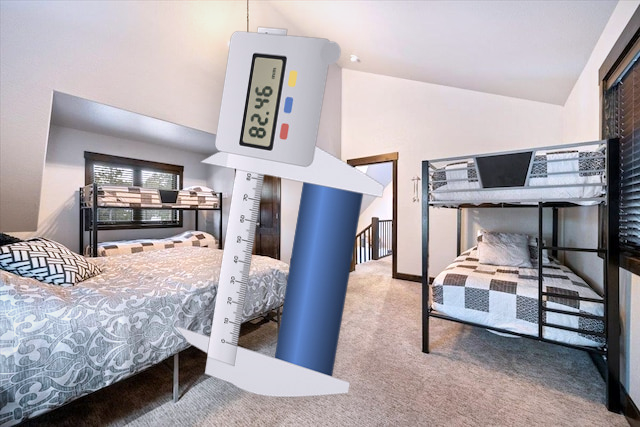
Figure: 82.46 mm
